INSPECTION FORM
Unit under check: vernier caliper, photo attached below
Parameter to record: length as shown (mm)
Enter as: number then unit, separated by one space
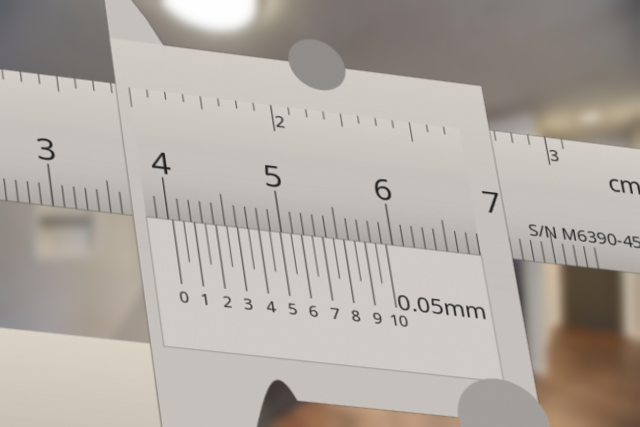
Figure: 40.4 mm
